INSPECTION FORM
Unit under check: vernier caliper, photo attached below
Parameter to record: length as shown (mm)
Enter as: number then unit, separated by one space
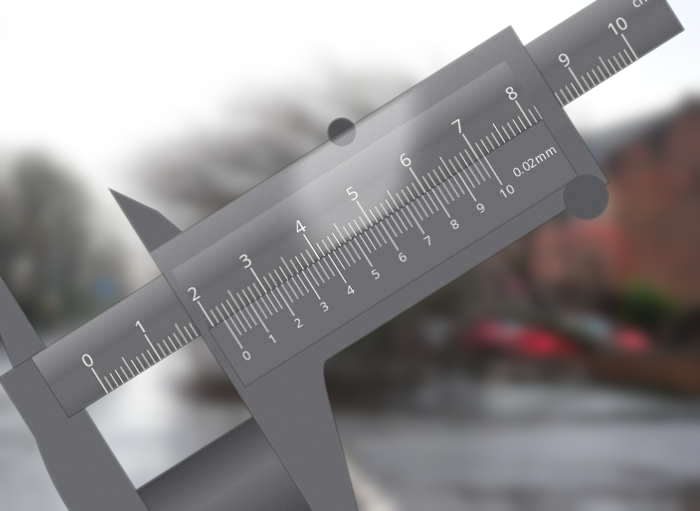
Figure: 22.0 mm
